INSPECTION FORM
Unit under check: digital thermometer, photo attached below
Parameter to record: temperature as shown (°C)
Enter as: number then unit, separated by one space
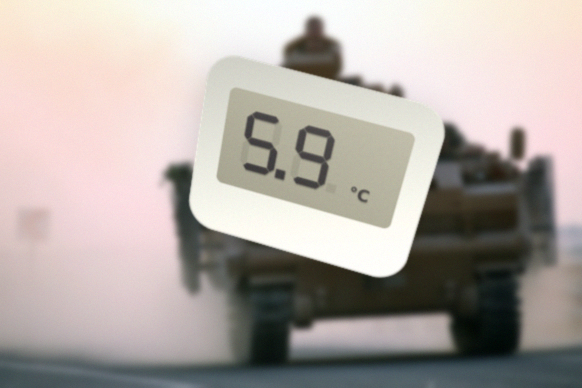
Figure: 5.9 °C
